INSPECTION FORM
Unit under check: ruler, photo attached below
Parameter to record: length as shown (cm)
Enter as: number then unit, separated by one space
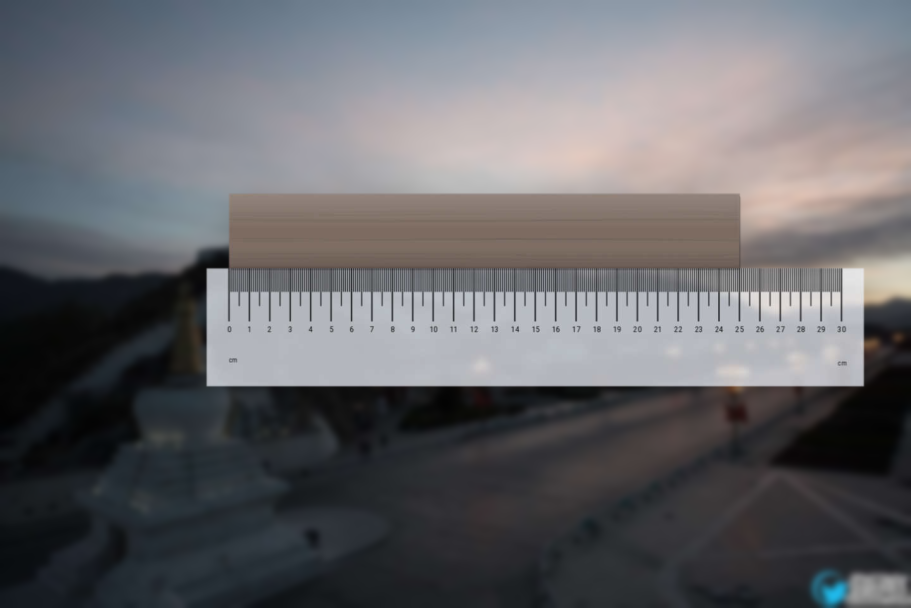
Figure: 25 cm
